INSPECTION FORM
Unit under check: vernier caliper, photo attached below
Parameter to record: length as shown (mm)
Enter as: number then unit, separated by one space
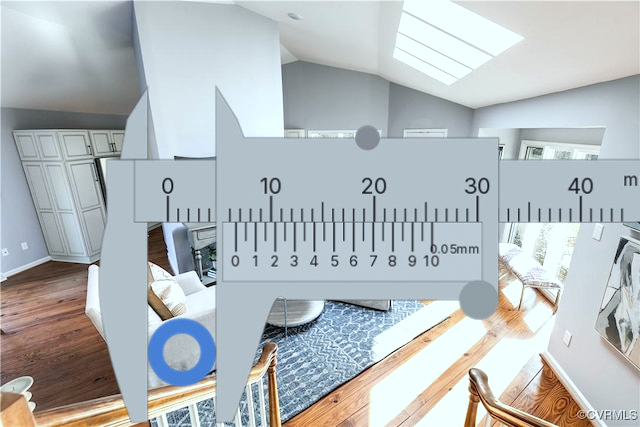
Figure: 6.6 mm
